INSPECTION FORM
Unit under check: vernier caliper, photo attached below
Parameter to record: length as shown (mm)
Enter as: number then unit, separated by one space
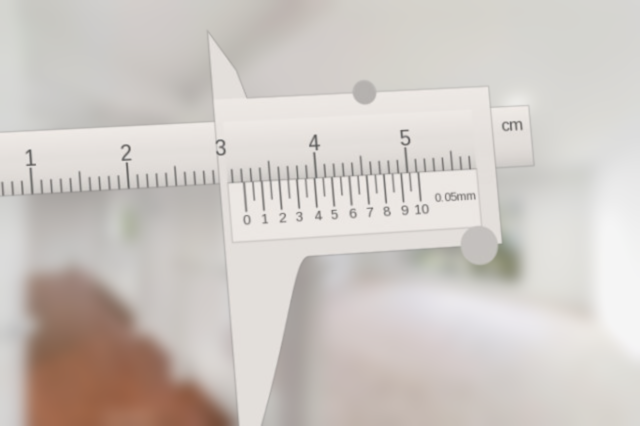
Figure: 32.2 mm
